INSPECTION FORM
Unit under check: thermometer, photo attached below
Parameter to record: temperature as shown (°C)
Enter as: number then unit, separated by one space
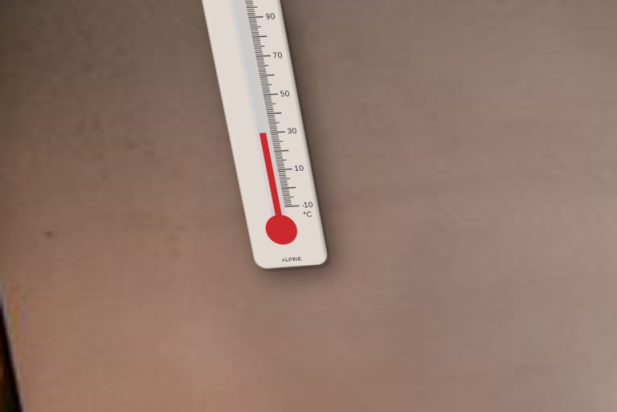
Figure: 30 °C
